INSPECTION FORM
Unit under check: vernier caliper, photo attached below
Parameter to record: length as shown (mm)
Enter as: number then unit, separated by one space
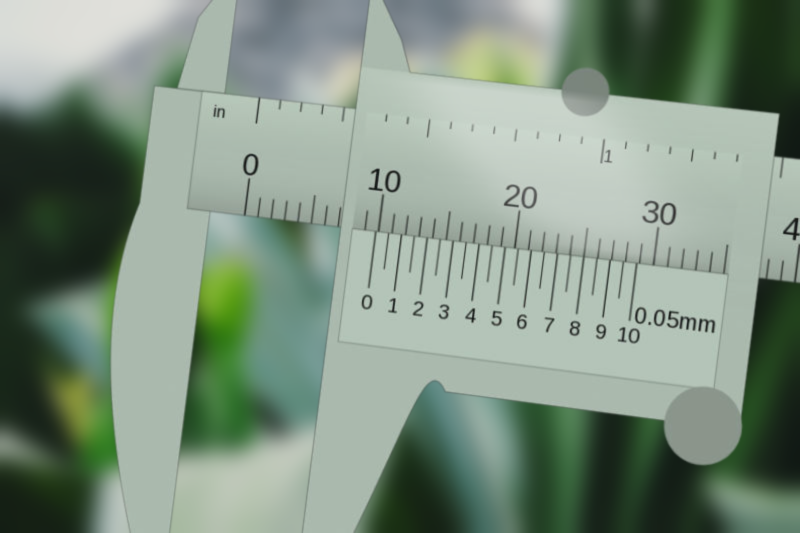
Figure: 9.8 mm
